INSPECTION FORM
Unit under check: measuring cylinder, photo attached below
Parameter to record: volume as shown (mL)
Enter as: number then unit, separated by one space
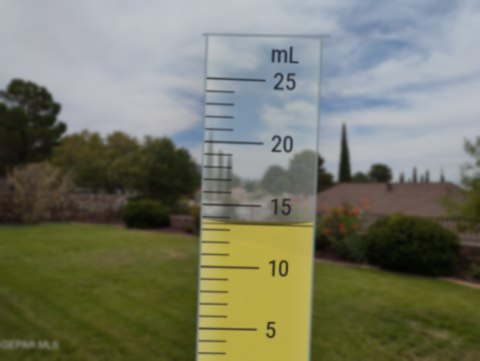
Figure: 13.5 mL
